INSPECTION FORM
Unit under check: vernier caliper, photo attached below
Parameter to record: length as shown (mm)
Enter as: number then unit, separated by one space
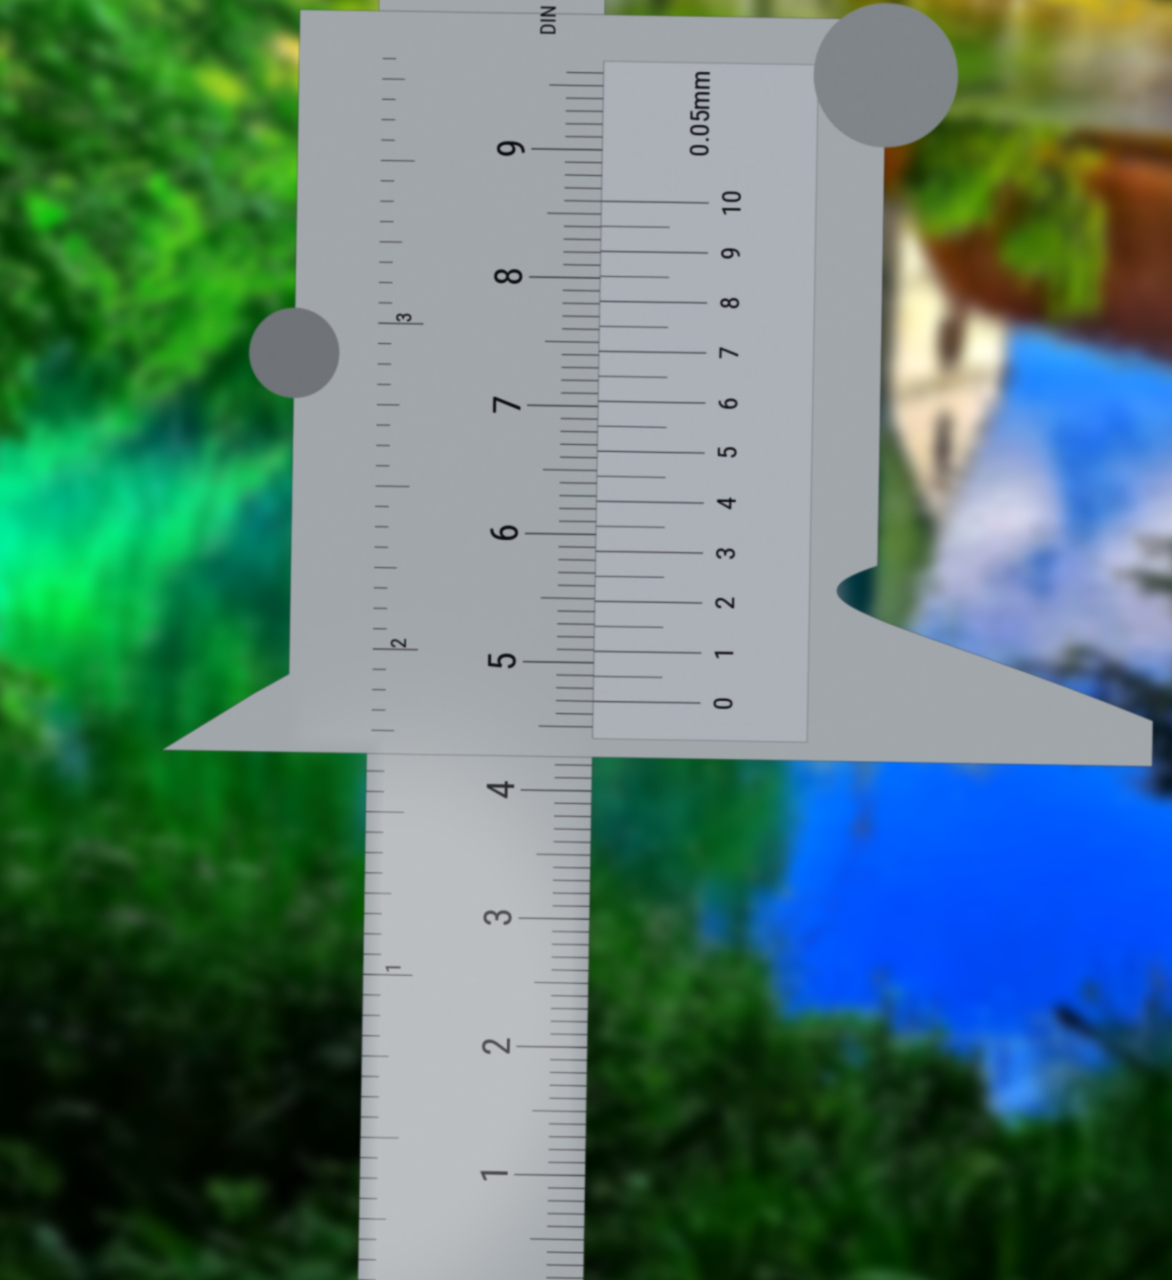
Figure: 47.0 mm
